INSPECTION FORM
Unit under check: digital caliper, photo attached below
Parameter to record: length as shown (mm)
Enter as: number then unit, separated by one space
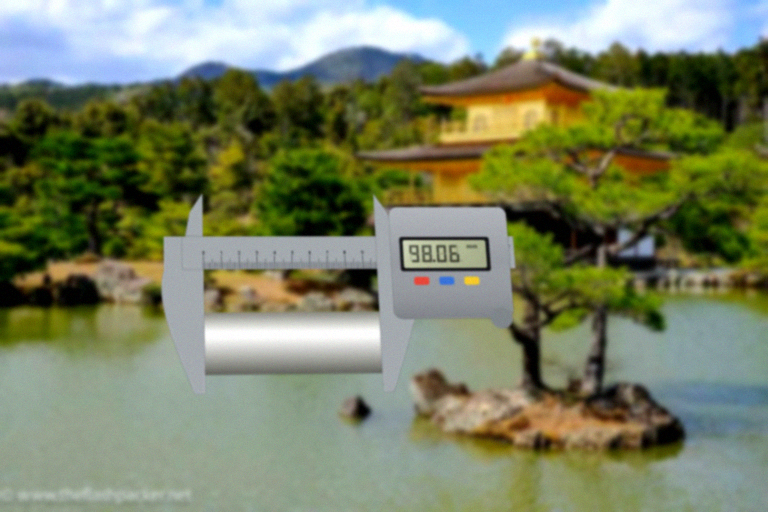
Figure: 98.06 mm
